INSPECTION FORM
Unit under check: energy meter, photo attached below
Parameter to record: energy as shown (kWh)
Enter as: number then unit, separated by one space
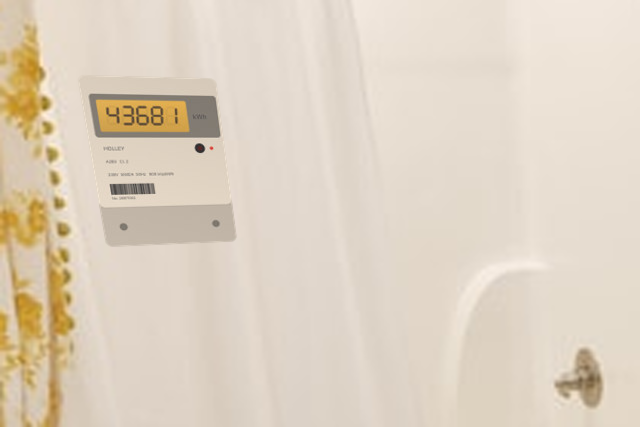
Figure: 43681 kWh
